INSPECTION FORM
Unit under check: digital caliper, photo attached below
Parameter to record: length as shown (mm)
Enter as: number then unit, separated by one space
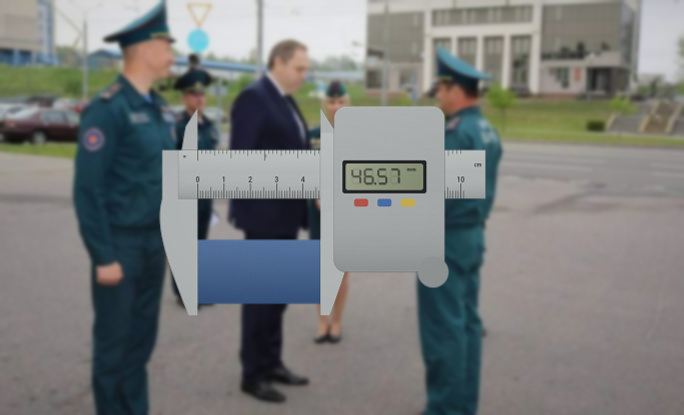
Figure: 46.57 mm
